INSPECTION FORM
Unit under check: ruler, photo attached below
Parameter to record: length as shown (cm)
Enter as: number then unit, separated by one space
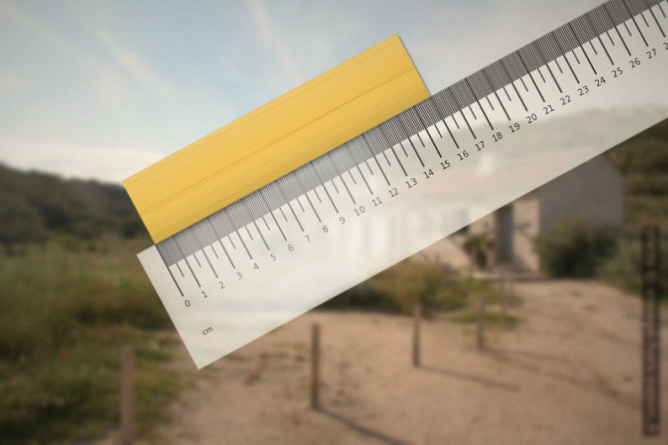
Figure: 16 cm
